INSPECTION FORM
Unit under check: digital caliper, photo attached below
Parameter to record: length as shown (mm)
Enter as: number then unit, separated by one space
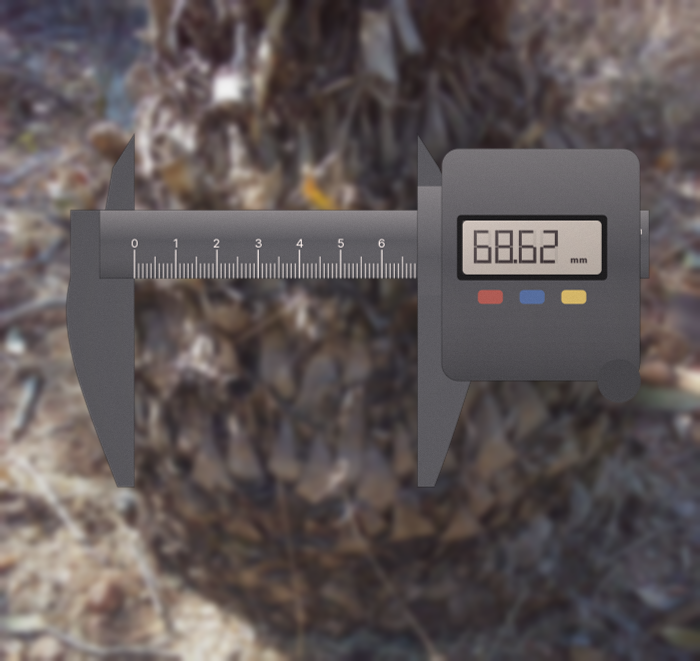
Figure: 68.62 mm
